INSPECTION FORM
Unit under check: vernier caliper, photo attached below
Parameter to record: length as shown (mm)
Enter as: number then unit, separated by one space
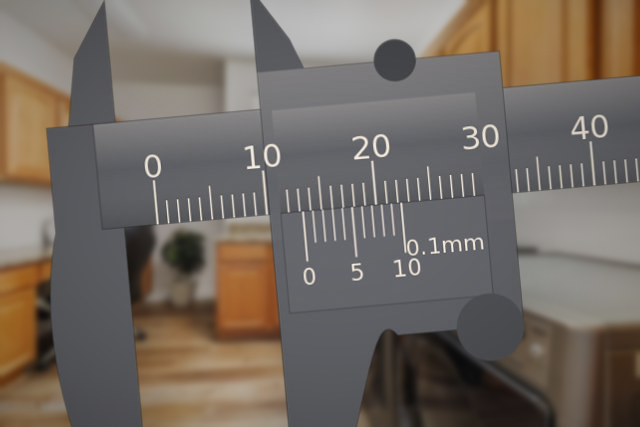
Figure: 13.3 mm
